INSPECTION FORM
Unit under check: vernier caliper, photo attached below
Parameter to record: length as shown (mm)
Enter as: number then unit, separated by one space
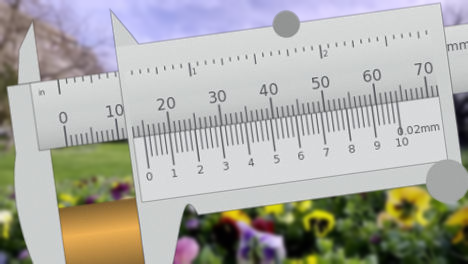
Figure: 15.0 mm
